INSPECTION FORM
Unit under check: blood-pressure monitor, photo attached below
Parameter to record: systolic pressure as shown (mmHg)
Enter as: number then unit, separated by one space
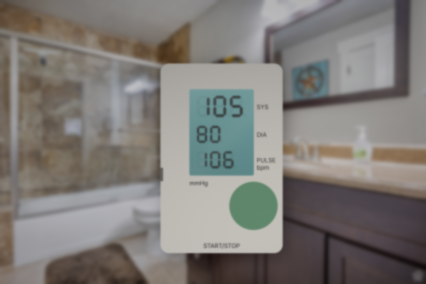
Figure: 105 mmHg
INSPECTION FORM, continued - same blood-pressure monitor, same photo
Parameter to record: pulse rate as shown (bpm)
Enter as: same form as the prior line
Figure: 106 bpm
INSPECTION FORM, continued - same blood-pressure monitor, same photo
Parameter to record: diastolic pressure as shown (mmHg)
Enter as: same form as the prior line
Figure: 80 mmHg
